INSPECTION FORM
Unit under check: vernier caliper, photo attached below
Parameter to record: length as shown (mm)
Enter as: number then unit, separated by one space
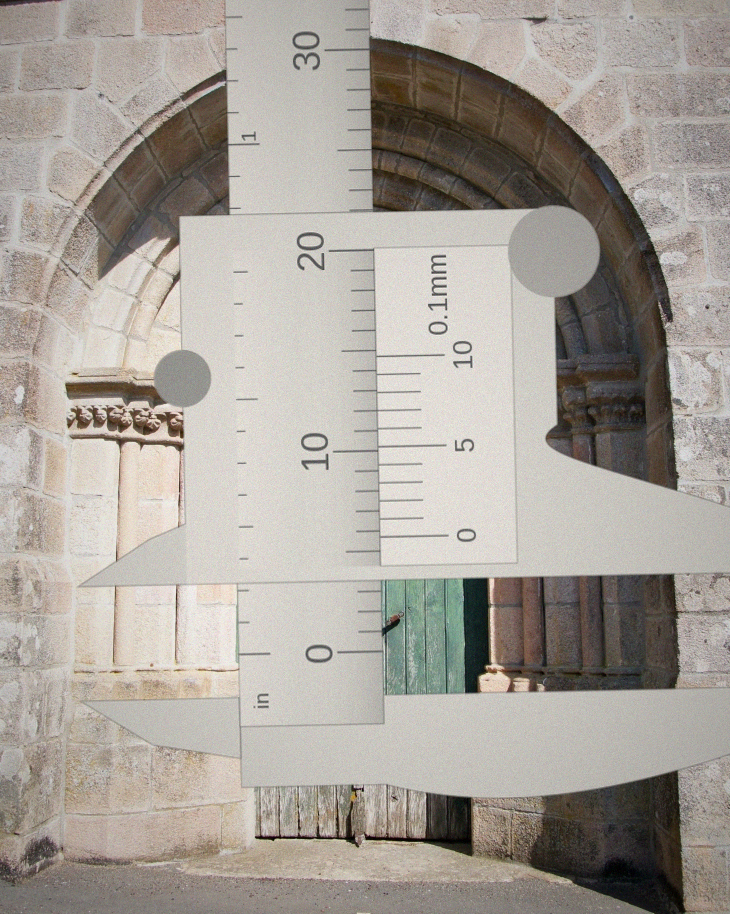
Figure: 5.7 mm
